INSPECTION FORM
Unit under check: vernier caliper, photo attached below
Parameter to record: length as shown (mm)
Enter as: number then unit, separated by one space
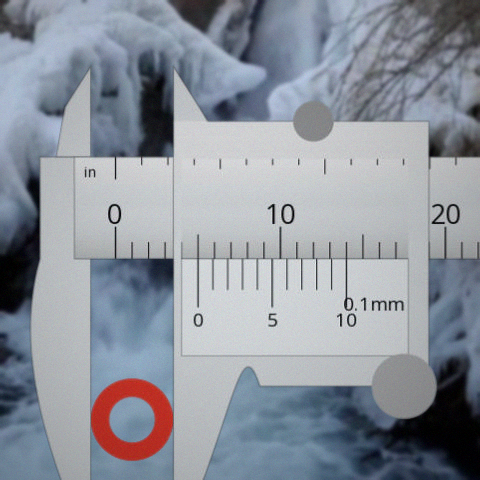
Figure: 5.0 mm
